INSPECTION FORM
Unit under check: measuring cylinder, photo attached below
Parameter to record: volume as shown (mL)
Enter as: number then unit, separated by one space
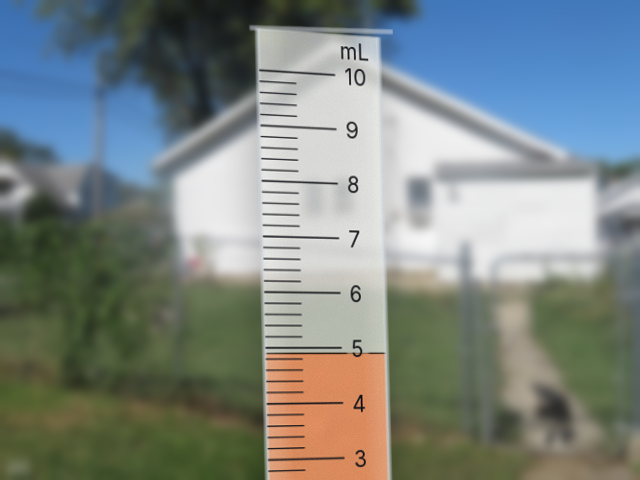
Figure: 4.9 mL
